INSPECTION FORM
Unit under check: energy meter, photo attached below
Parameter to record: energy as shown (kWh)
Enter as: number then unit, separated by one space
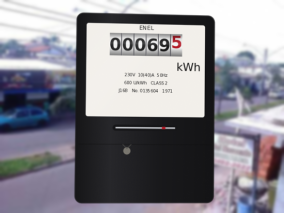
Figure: 69.5 kWh
